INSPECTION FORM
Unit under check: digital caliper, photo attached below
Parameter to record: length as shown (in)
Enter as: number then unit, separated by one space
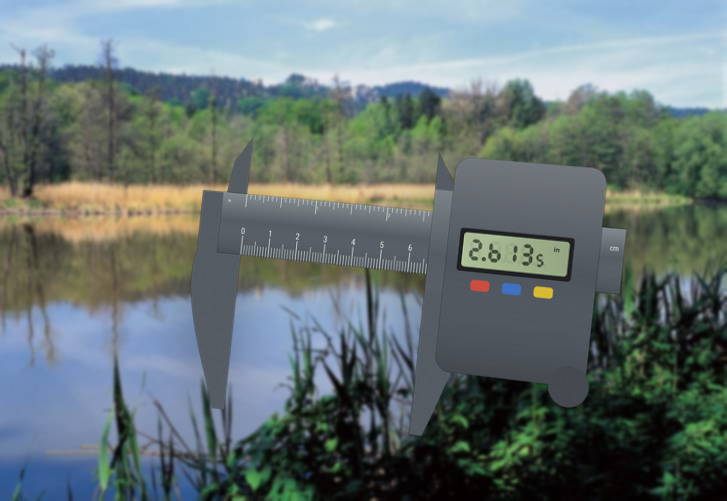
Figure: 2.6135 in
